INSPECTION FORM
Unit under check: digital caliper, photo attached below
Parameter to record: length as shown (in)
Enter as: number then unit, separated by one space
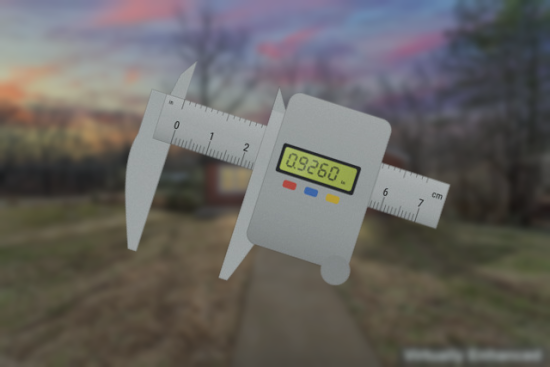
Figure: 0.9260 in
